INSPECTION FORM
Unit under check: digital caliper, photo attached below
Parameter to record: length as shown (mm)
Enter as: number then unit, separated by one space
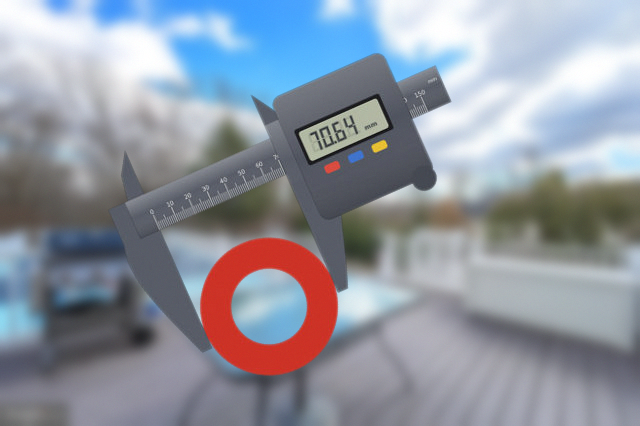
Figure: 70.64 mm
